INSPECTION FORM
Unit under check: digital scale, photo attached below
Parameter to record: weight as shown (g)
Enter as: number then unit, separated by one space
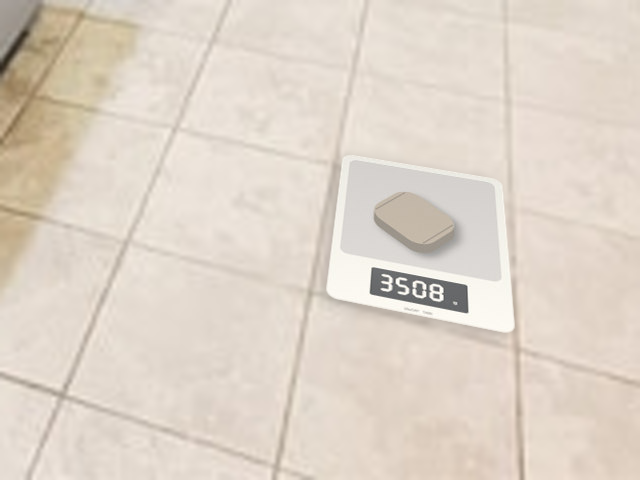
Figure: 3508 g
